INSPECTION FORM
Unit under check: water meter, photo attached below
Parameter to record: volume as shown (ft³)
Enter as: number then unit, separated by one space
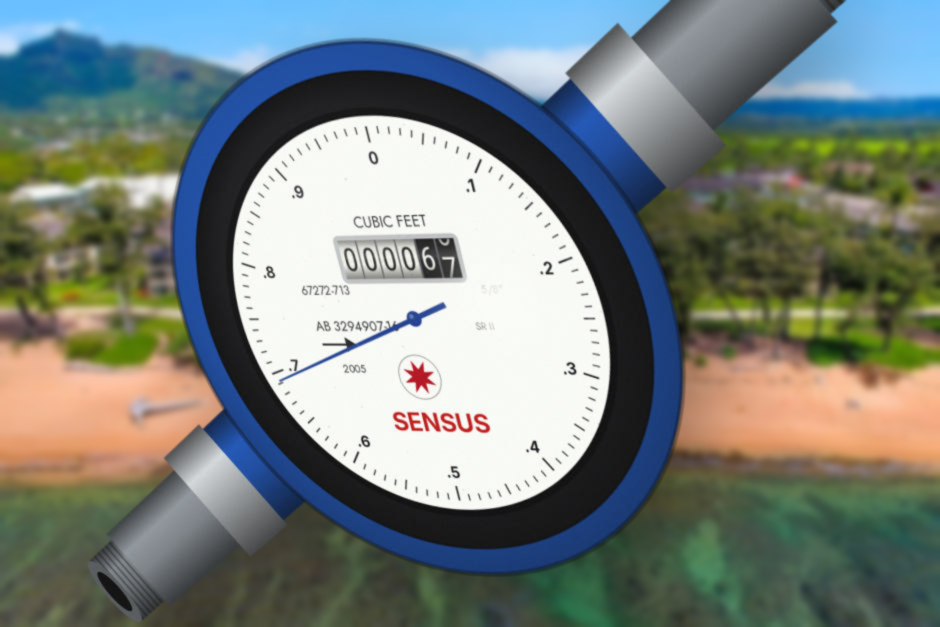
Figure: 66.69 ft³
